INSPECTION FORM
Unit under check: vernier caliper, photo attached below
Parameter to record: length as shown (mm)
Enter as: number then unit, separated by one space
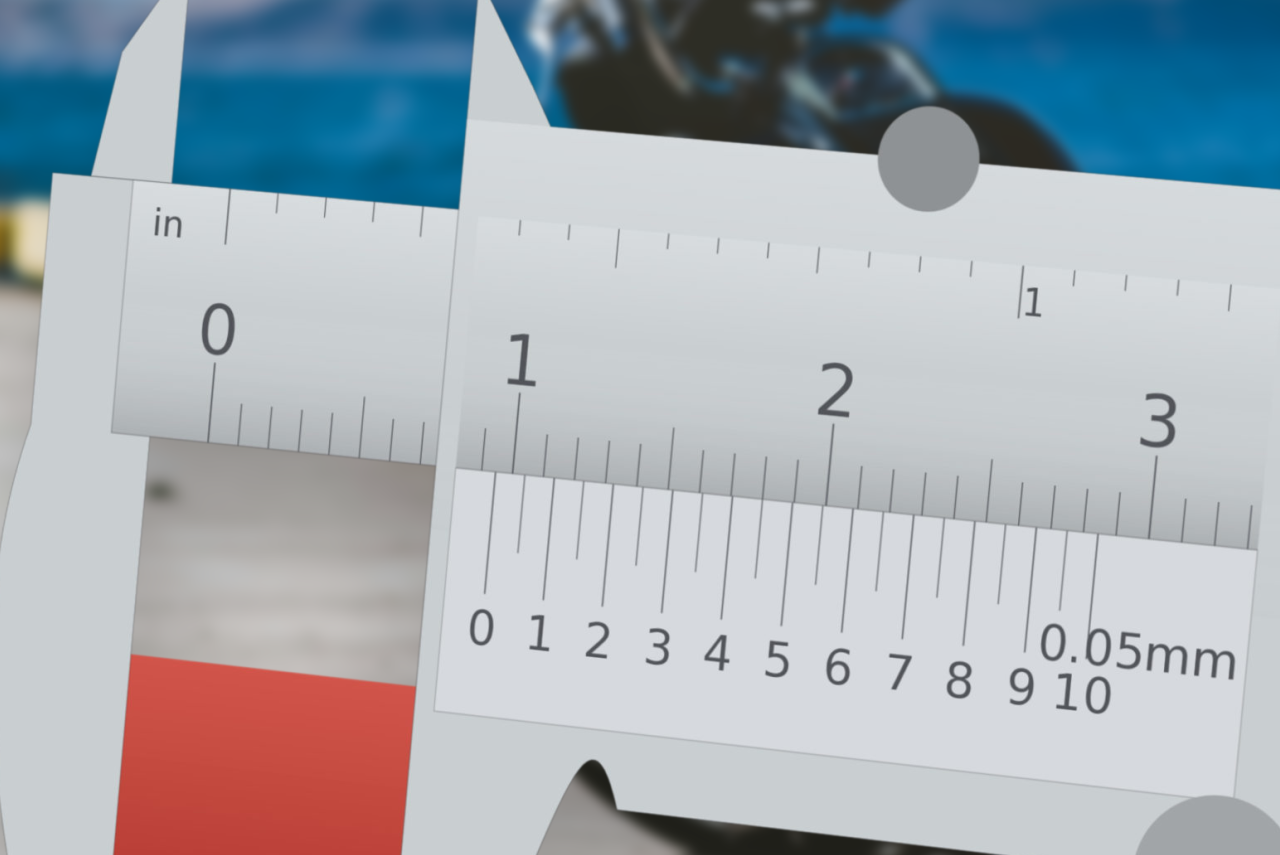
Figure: 9.45 mm
